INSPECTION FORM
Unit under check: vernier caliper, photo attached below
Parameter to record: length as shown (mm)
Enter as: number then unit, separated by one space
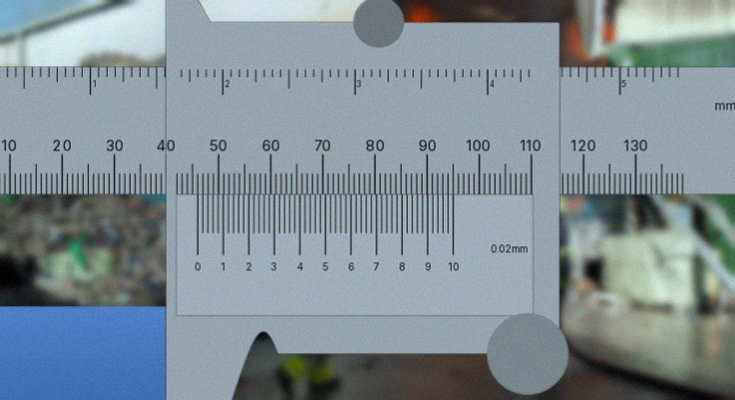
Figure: 46.0 mm
